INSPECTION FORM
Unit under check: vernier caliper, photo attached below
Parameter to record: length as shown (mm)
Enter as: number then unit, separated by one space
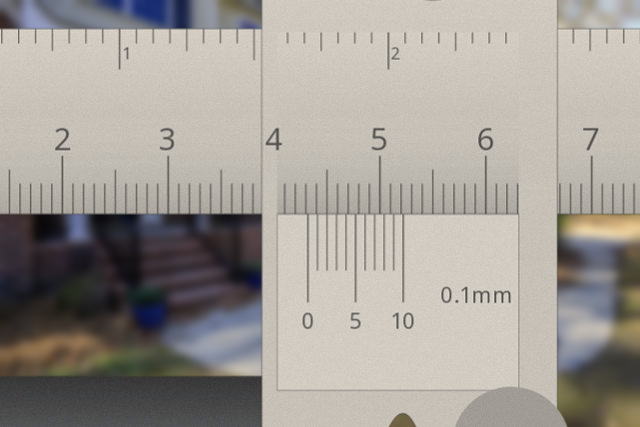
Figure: 43.2 mm
